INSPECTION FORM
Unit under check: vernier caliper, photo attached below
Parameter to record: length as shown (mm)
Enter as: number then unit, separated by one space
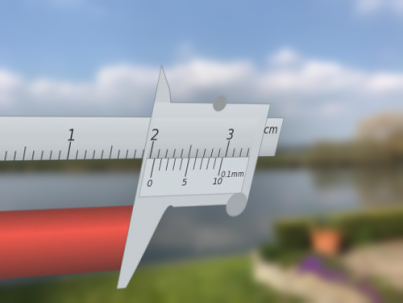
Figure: 20.6 mm
